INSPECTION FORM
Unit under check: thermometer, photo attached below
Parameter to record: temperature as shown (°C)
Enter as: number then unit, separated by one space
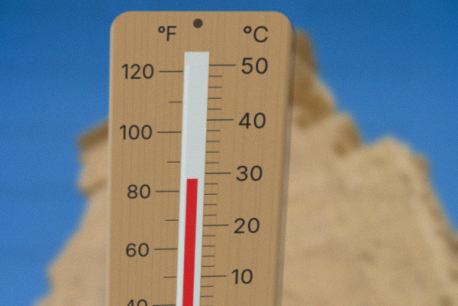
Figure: 29 °C
